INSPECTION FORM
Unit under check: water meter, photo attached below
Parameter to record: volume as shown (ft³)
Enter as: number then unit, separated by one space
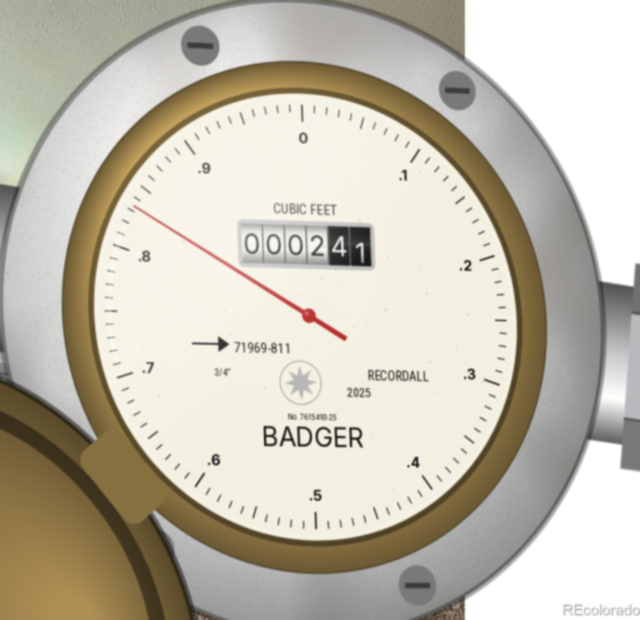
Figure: 240.83 ft³
